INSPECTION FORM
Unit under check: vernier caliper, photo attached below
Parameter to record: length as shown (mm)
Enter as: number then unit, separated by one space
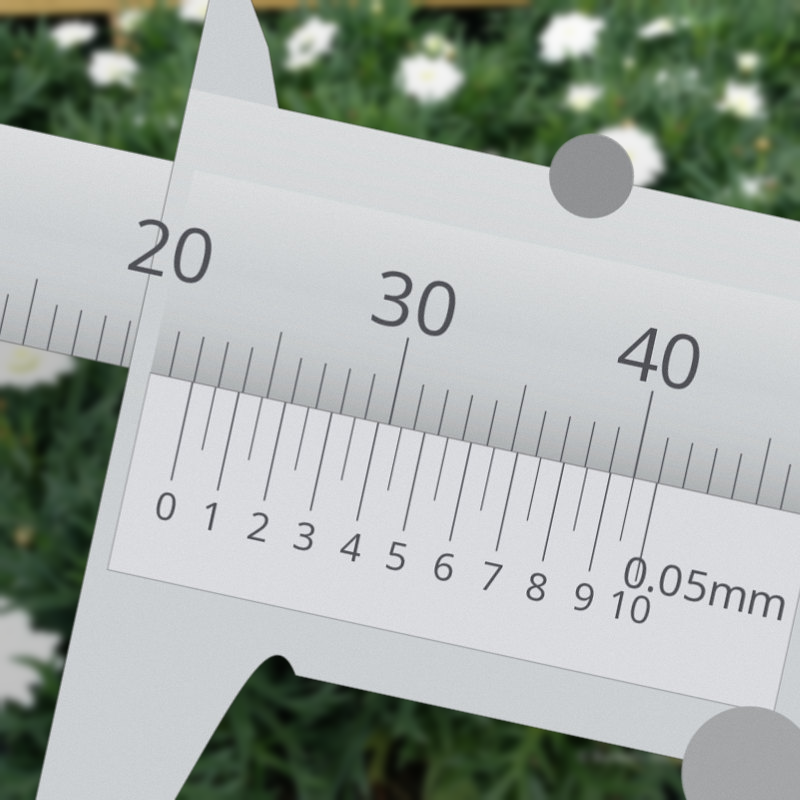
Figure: 21.95 mm
